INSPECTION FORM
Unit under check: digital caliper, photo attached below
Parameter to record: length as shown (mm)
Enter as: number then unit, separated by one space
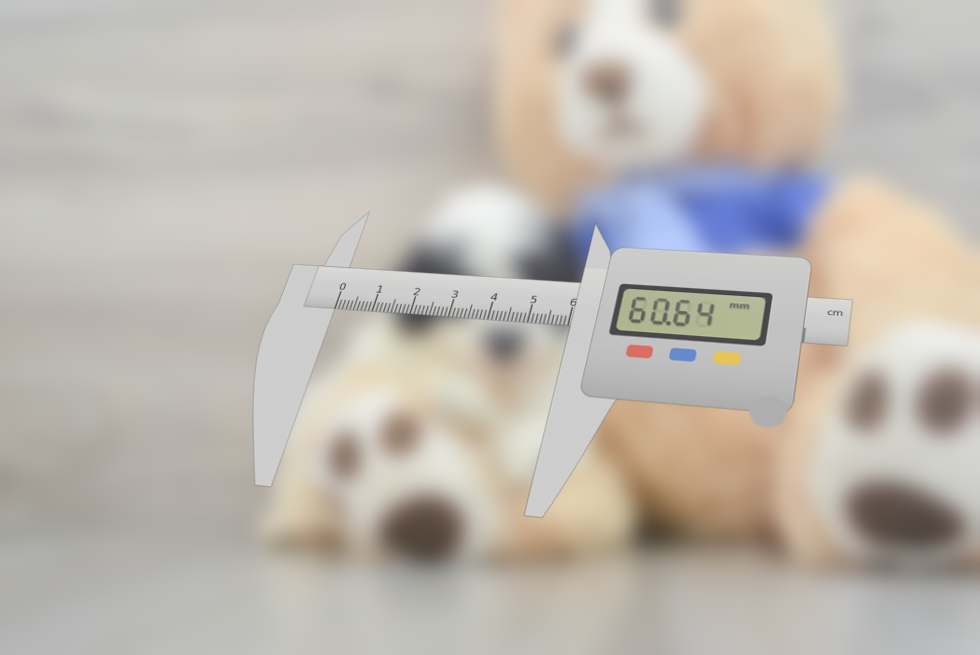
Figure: 60.64 mm
